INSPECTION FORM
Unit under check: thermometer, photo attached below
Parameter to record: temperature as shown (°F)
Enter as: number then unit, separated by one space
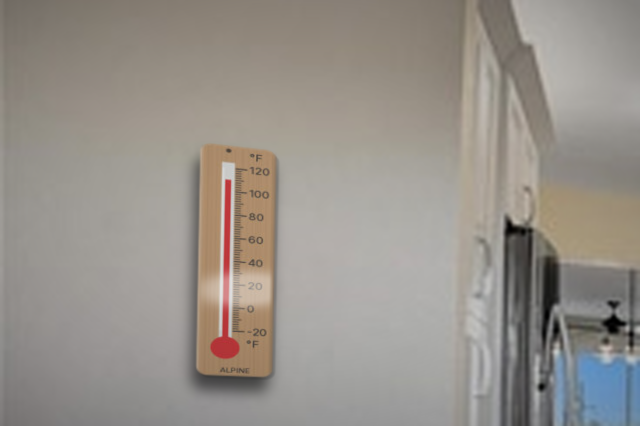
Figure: 110 °F
